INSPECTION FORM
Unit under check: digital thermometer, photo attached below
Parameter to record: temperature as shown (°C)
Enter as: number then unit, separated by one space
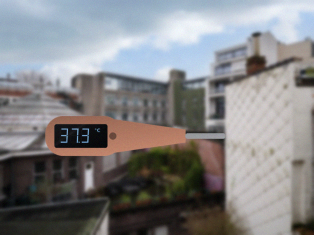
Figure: 37.3 °C
